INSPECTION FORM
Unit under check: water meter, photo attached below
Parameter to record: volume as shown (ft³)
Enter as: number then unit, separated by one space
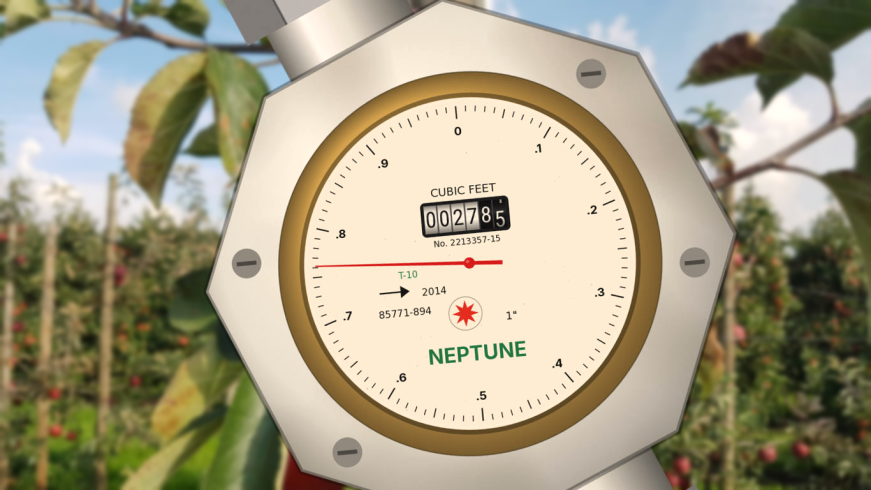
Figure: 2784.76 ft³
